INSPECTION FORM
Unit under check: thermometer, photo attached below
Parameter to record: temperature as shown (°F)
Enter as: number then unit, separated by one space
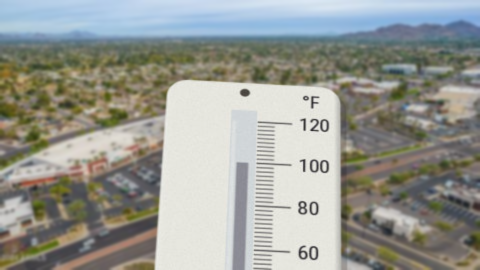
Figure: 100 °F
